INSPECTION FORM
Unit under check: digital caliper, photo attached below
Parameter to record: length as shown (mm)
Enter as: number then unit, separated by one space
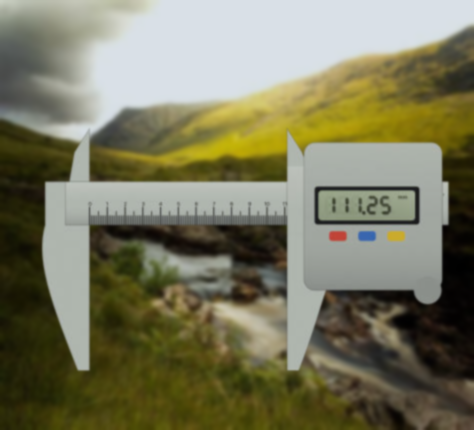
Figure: 111.25 mm
